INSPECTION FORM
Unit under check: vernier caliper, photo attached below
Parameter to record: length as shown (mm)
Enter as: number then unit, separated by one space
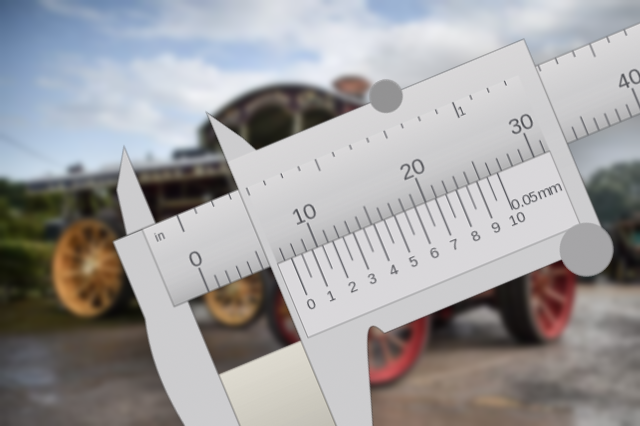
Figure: 7.6 mm
